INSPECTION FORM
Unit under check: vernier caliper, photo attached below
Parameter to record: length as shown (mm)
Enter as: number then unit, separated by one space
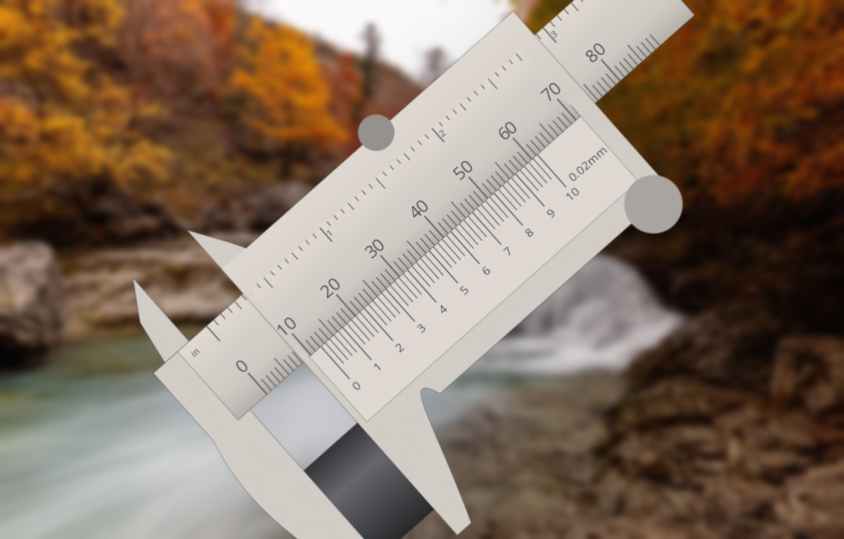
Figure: 12.2 mm
